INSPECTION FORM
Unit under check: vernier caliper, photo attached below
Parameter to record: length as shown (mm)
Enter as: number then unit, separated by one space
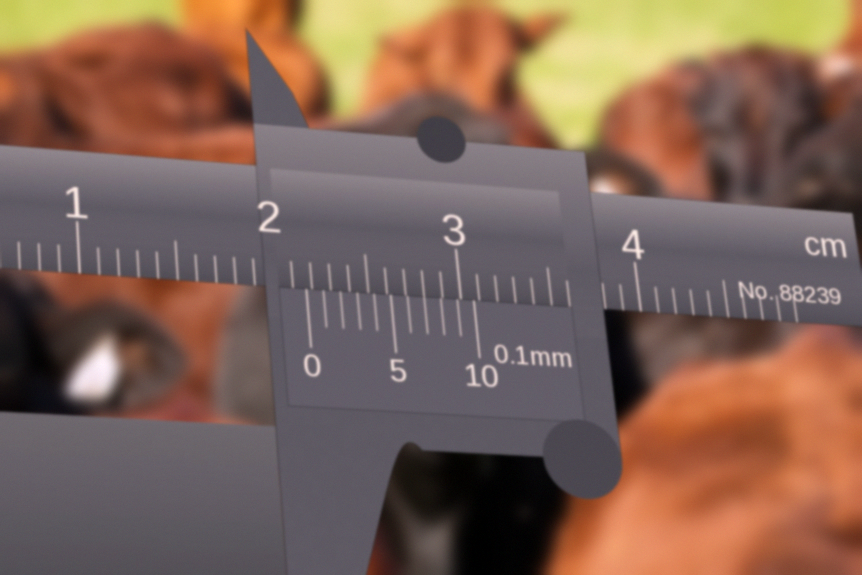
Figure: 21.7 mm
